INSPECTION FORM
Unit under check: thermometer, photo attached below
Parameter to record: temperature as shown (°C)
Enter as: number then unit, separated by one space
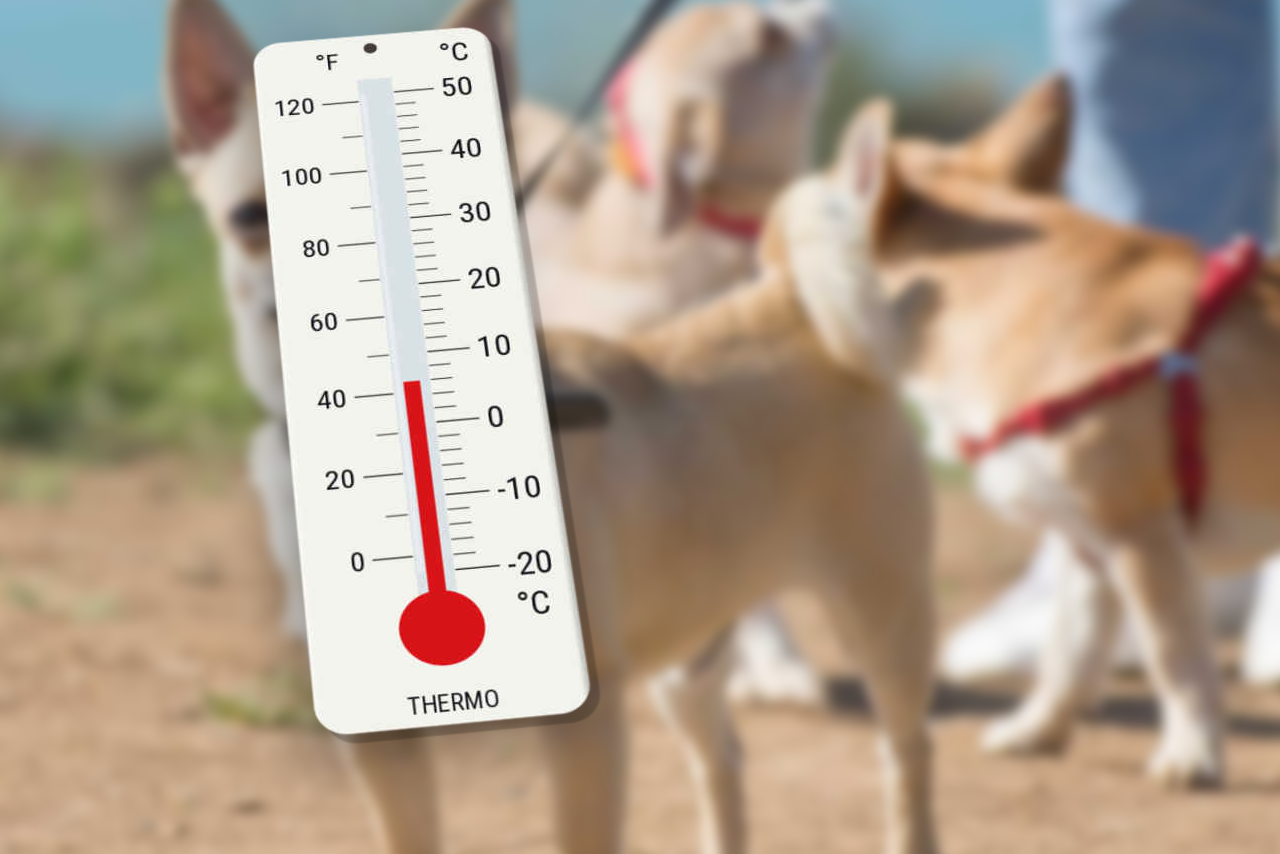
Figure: 6 °C
